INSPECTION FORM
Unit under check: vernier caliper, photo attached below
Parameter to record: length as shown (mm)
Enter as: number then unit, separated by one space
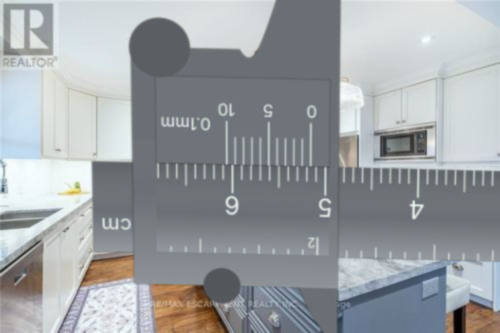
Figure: 51.6 mm
